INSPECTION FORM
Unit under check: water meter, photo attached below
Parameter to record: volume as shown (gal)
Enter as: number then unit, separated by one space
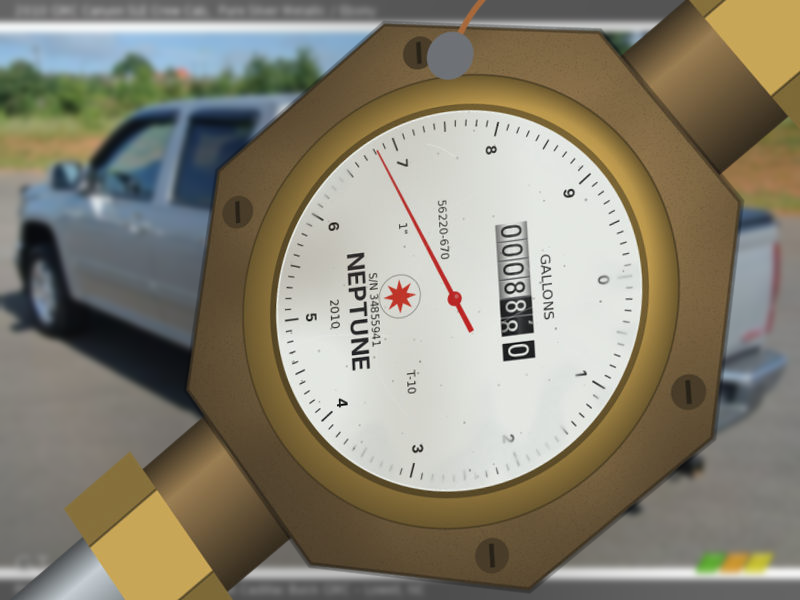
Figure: 8876.8 gal
